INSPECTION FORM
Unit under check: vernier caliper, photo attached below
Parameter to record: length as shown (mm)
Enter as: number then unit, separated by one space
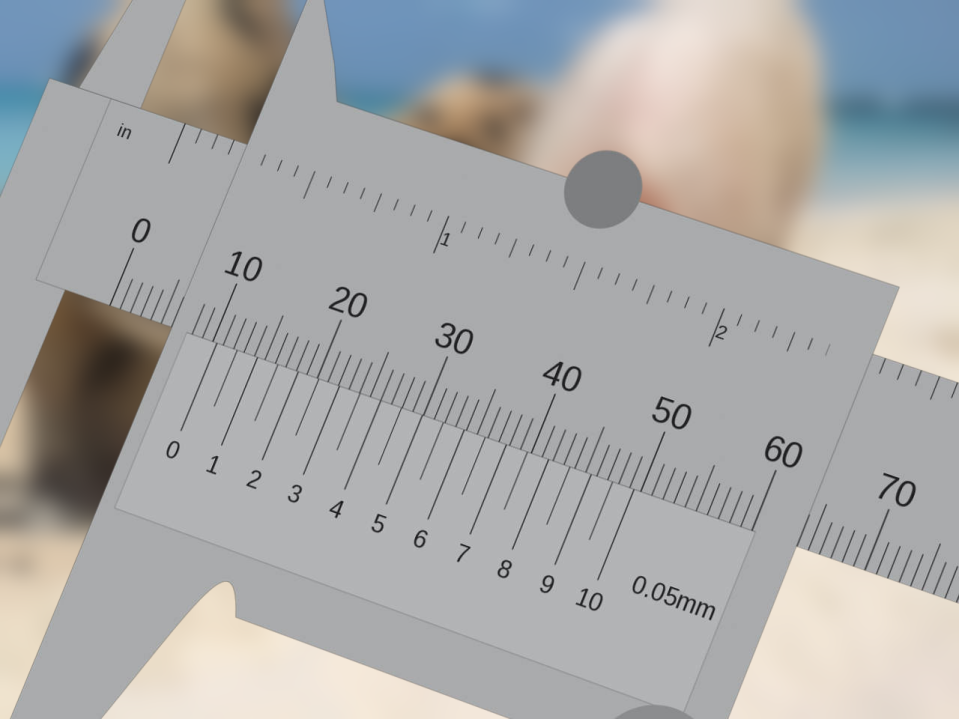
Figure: 10.4 mm
